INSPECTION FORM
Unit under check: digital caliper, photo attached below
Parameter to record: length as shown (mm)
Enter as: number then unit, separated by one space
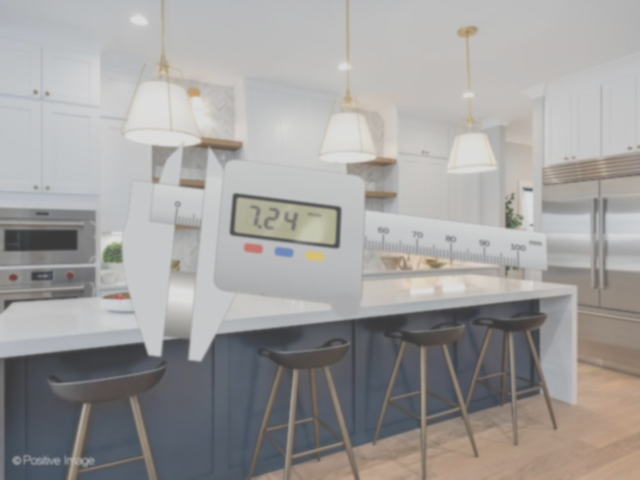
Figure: 7.24 mm
